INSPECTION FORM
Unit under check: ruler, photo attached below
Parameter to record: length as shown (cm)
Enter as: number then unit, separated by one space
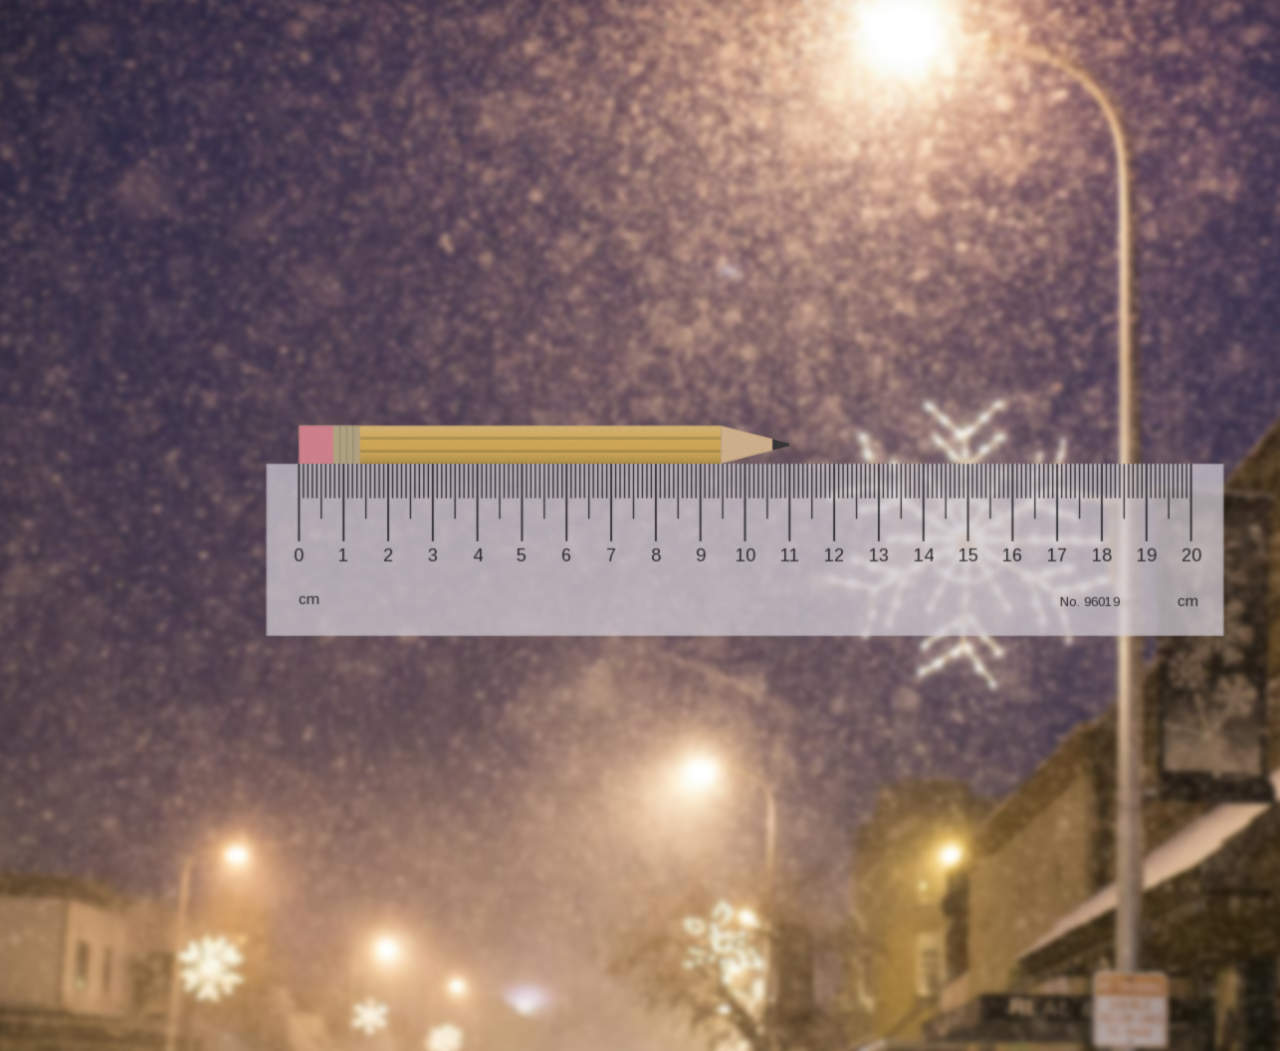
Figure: 11 cm
